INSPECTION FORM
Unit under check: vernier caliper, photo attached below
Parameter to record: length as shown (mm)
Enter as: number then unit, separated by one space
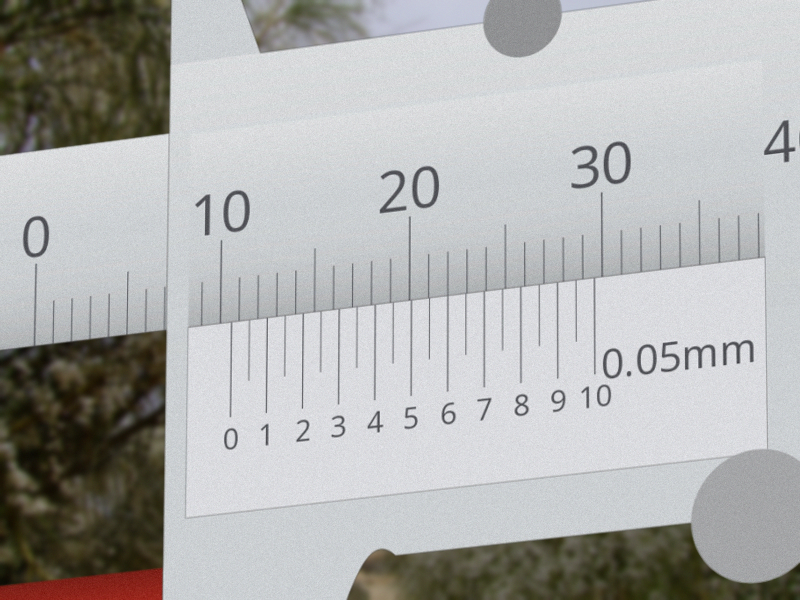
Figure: 10.6 mm
